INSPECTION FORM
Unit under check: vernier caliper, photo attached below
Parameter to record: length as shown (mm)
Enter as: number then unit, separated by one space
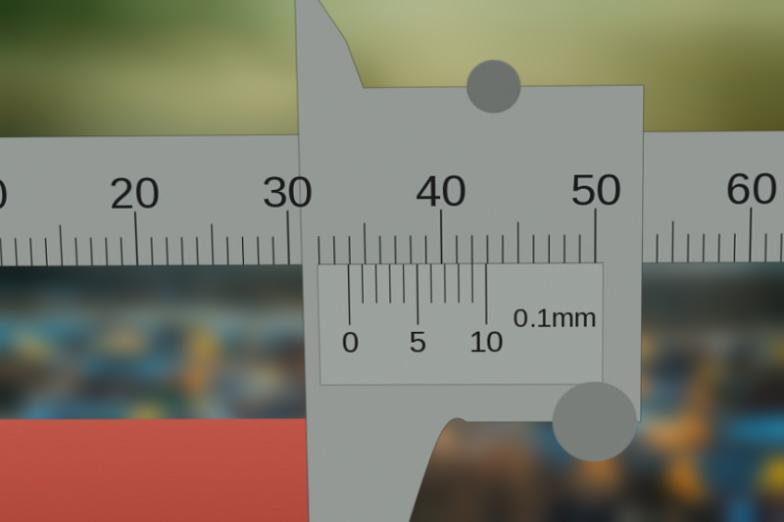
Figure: 33.9 mm
